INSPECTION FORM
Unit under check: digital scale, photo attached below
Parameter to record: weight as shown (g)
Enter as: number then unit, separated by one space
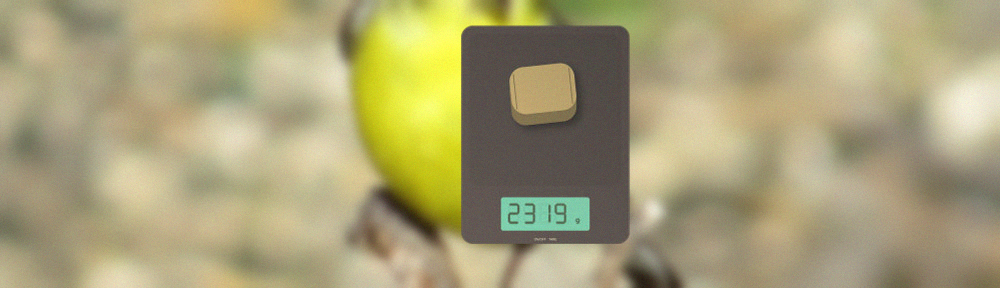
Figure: 2319 g
